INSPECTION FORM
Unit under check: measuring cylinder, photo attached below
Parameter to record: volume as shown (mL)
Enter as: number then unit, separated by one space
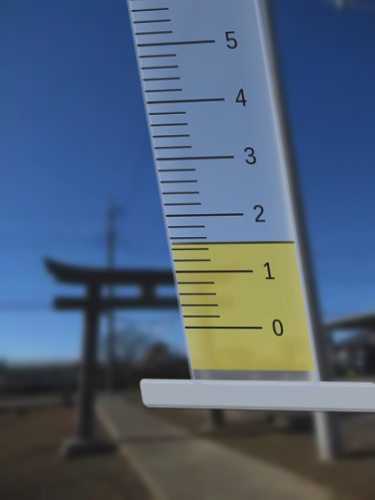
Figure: 1.5 mL
